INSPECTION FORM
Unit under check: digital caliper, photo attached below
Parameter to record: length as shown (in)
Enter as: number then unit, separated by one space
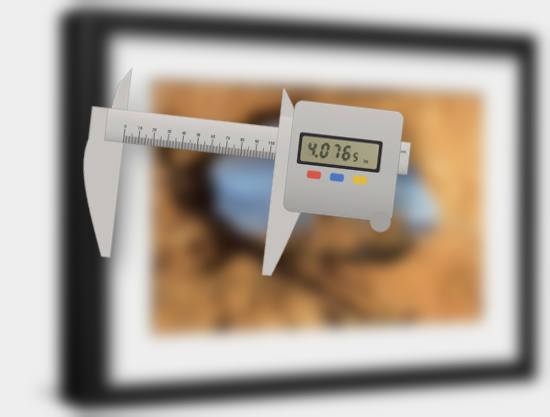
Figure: 4.0765 in
